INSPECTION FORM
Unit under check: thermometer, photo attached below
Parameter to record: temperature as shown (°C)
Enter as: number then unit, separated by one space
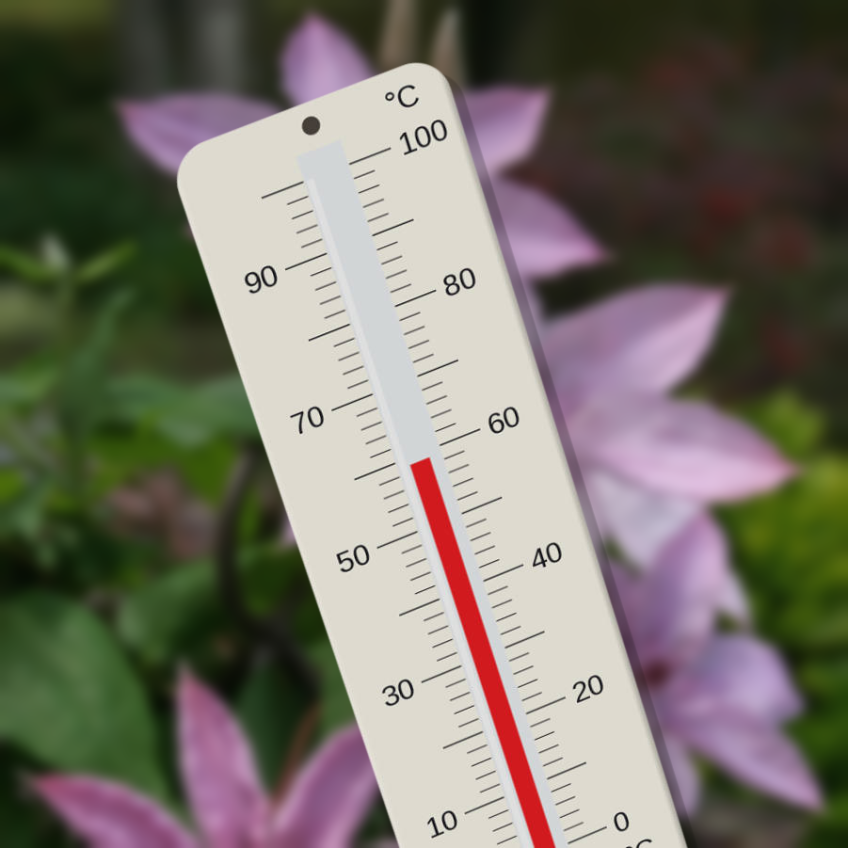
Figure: 59 °C
